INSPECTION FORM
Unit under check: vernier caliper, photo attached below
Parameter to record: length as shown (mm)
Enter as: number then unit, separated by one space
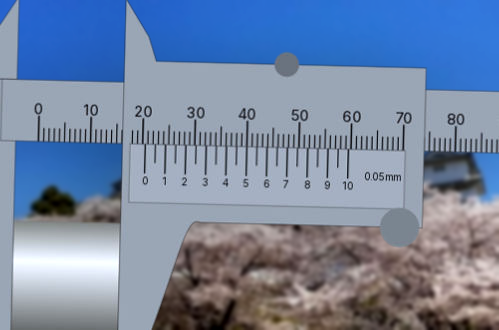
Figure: 20.5 mm
